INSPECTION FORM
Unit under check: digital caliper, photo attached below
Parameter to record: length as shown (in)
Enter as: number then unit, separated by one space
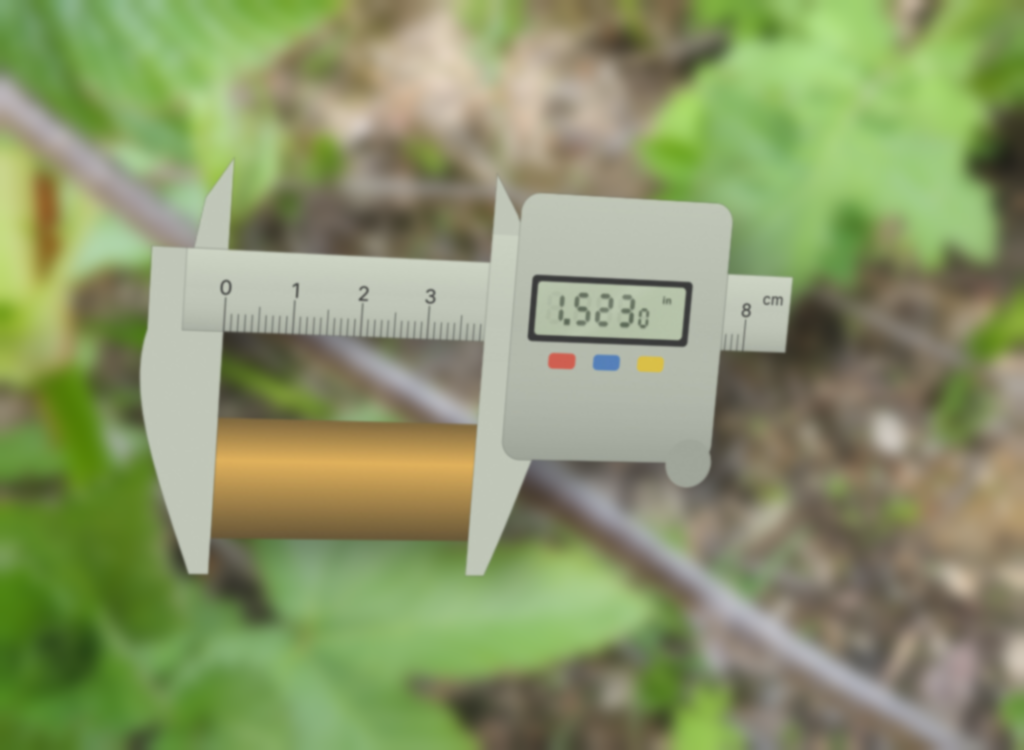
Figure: 1.5230 in
